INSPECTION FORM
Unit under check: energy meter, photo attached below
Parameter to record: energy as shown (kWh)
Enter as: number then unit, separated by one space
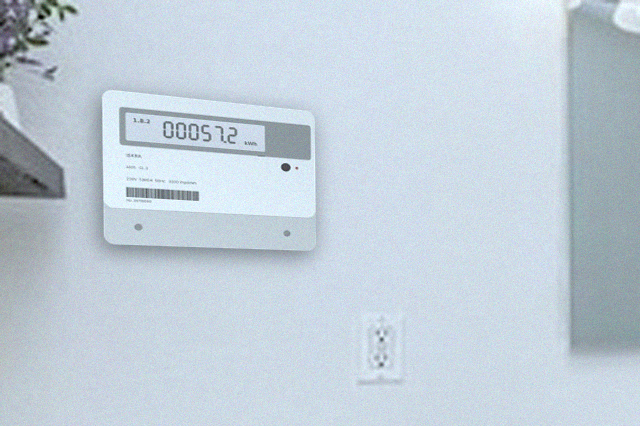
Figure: 57.2 kWh
